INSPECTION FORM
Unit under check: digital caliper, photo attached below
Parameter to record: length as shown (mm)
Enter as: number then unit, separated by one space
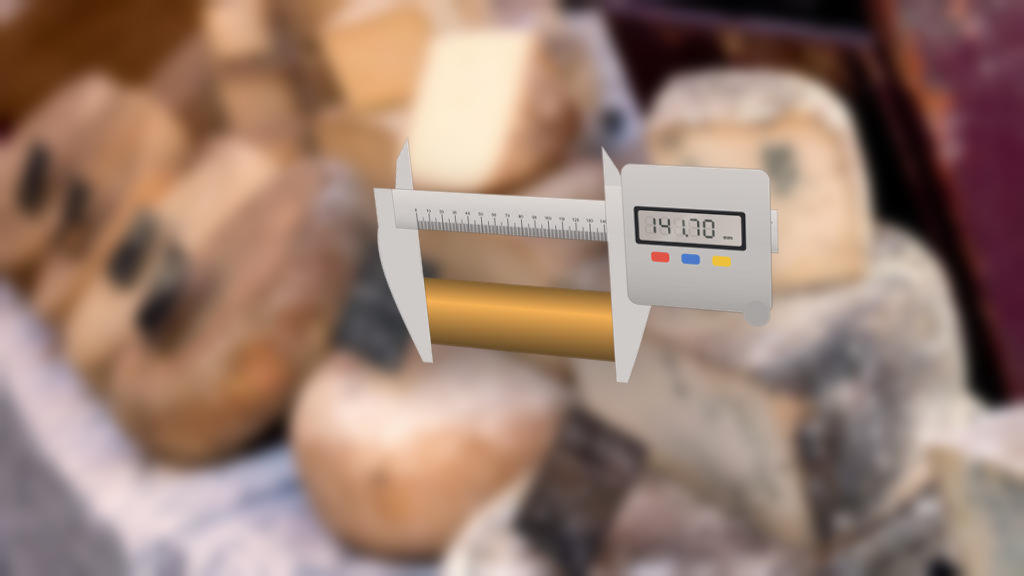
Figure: 141.70 mm
